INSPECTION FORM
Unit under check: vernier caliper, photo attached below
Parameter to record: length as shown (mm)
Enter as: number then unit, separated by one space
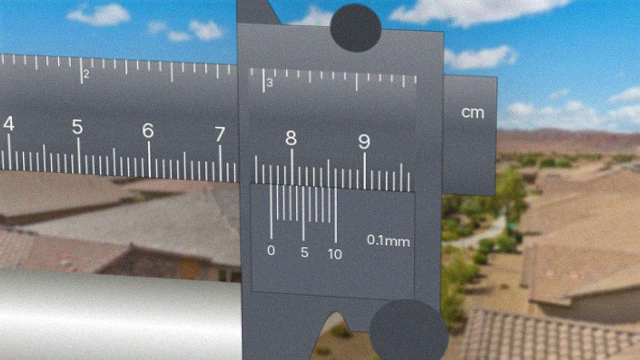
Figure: 77.0 mm
